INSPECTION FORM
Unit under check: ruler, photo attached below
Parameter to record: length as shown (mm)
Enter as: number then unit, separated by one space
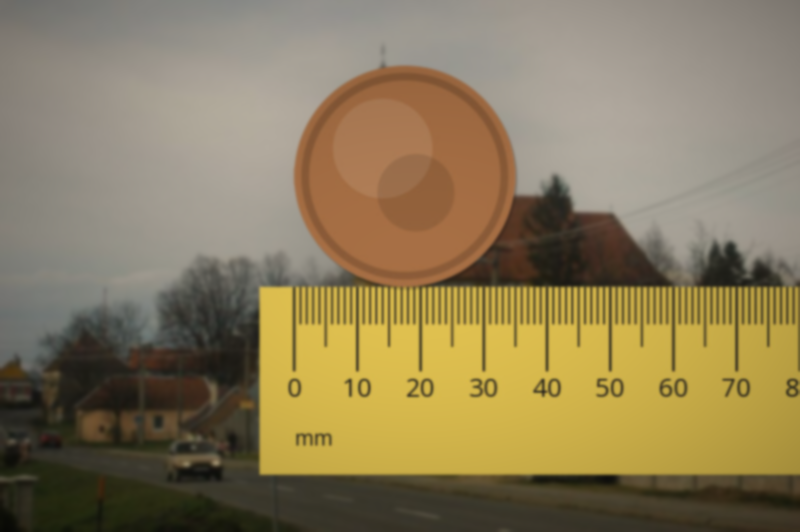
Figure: 35 mm
